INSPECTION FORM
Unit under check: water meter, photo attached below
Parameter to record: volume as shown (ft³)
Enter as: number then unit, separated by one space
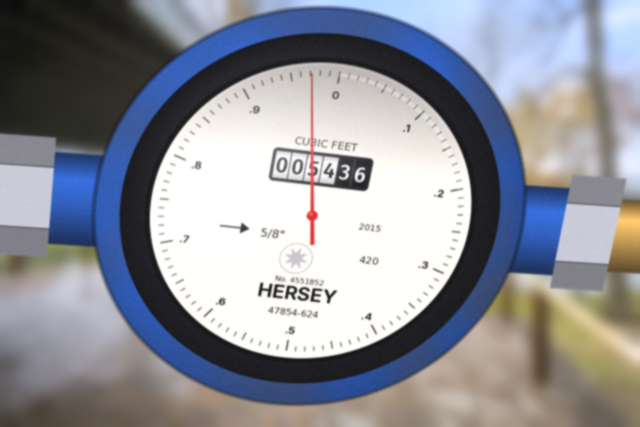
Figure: 5435.97 ft³
